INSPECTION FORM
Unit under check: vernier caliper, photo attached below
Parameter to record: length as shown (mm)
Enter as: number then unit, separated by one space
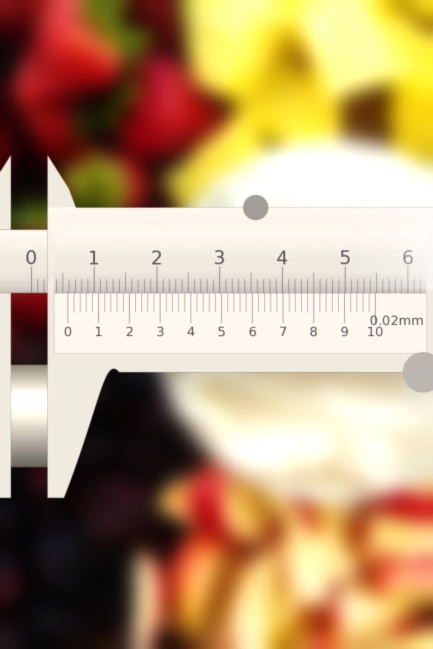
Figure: 5.8 mm
